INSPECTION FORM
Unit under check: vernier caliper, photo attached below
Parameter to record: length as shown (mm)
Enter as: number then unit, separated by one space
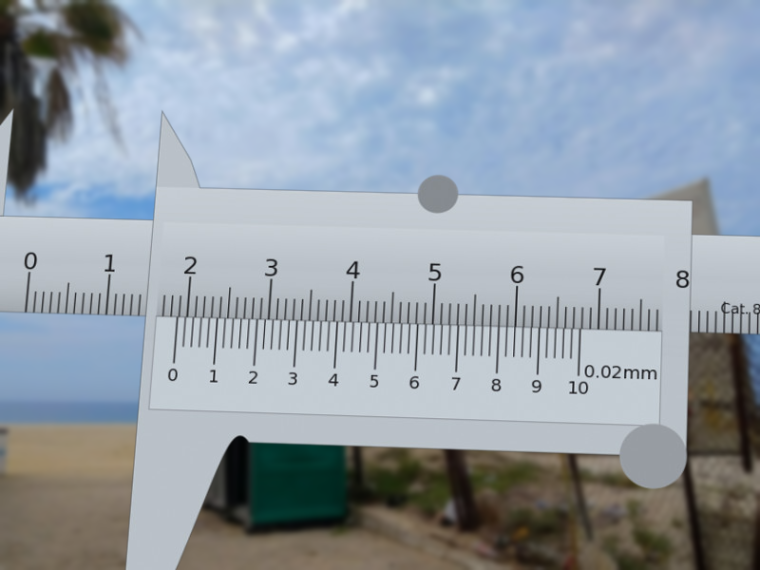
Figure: 18.8 mm
